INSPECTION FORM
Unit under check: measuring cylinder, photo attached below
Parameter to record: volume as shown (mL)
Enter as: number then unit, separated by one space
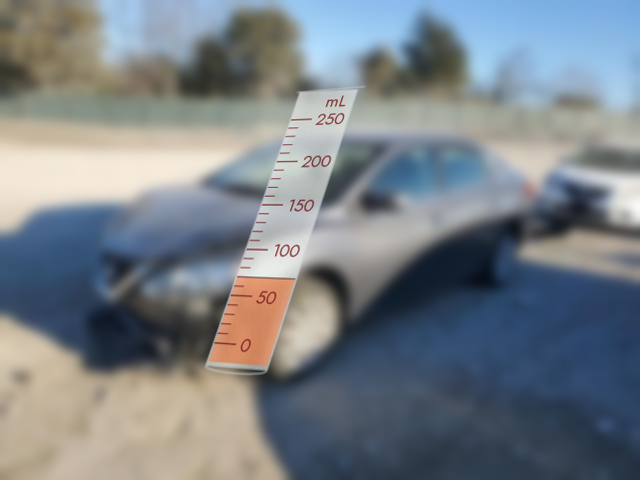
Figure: 70 mL
